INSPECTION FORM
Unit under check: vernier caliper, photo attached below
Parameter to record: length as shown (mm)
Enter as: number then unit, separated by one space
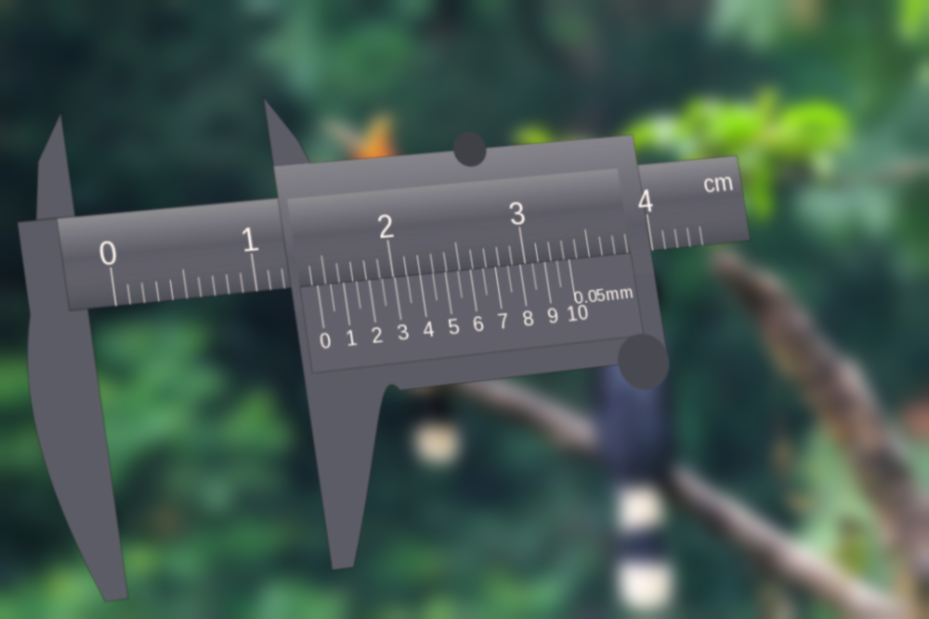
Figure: 14.4 mm
